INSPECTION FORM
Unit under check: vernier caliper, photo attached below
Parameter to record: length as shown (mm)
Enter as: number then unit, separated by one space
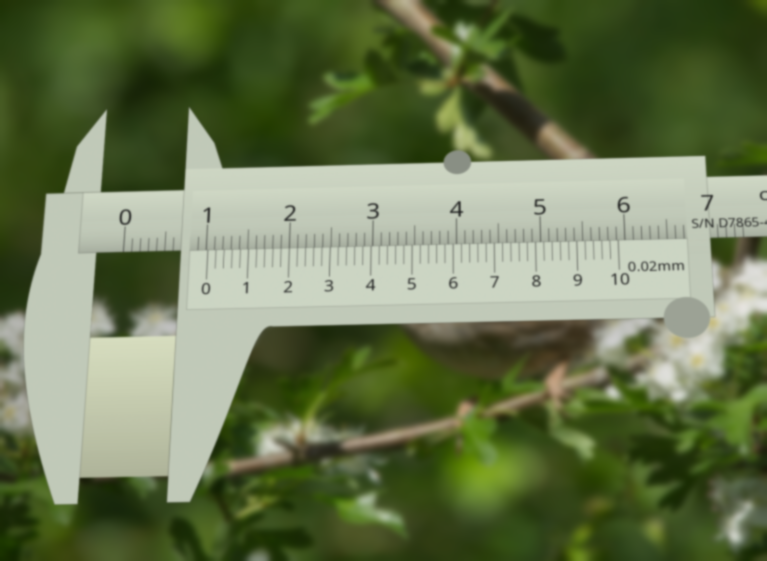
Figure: 10.2 mm
